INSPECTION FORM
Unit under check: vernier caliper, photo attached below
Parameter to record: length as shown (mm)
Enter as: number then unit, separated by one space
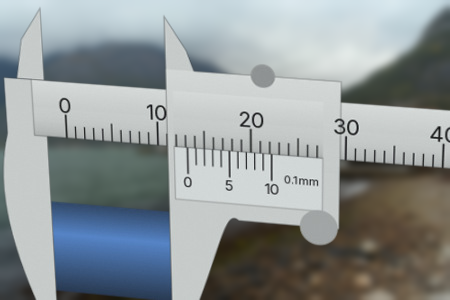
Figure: 13.2 mm
